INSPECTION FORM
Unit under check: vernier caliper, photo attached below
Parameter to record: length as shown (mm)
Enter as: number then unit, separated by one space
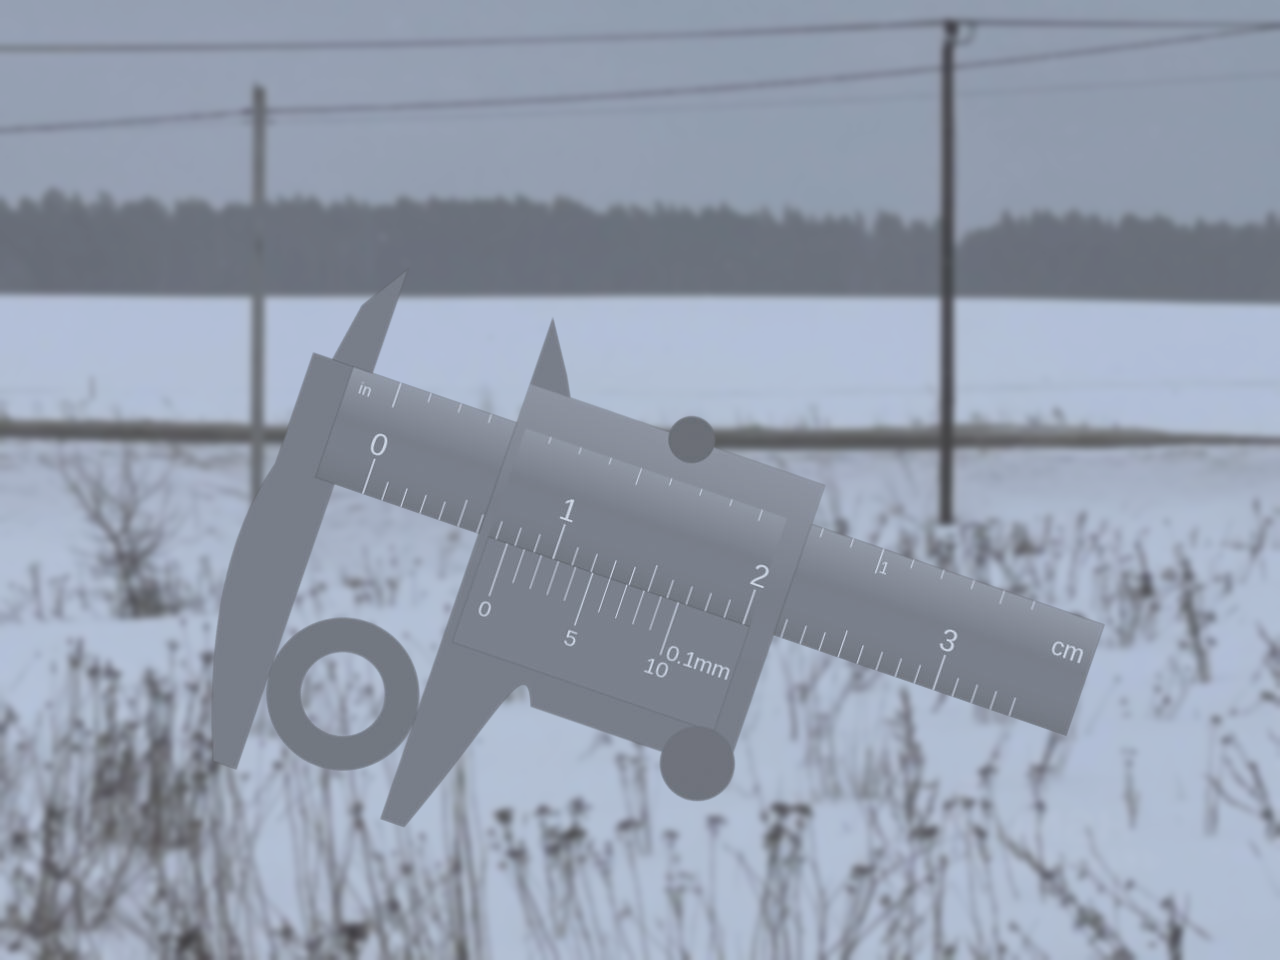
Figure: 7.6 mm
